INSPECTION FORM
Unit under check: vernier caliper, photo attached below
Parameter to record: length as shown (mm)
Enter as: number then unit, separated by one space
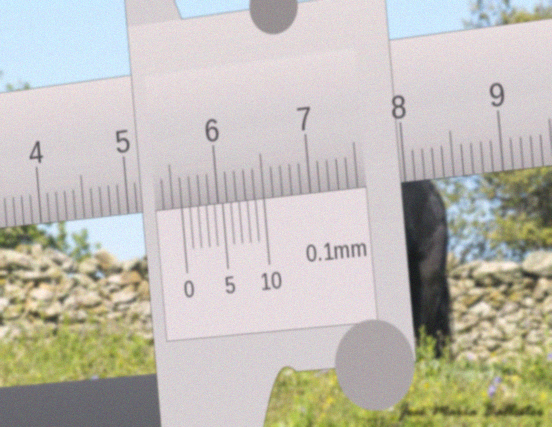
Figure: 56.0 mm
